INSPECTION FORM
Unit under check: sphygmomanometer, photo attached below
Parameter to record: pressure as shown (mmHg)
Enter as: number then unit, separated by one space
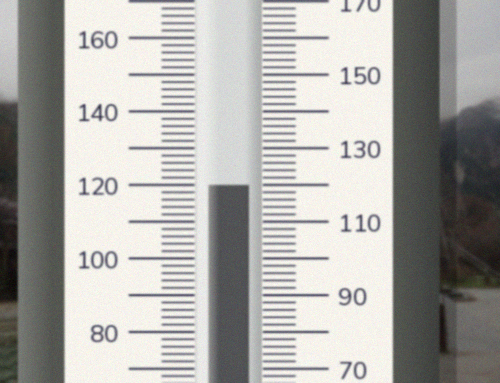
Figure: 120 mmHg
